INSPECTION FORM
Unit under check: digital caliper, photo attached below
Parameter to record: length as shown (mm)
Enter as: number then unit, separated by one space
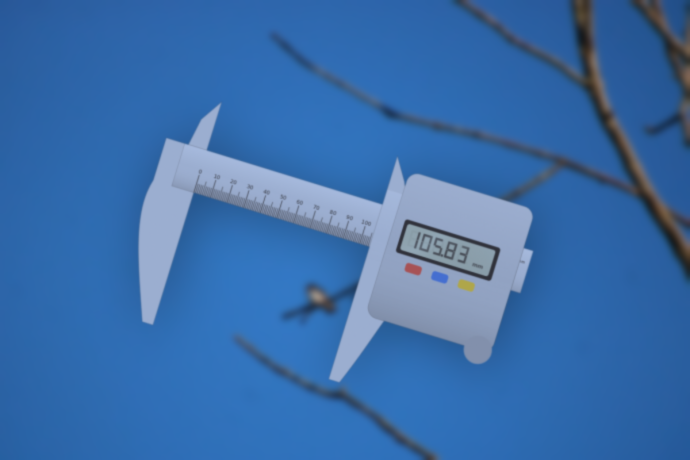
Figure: 105.83 mm
